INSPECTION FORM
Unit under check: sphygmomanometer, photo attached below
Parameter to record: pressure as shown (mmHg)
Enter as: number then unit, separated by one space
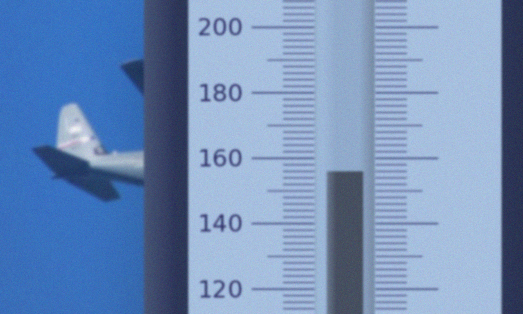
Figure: 156 mmHg
